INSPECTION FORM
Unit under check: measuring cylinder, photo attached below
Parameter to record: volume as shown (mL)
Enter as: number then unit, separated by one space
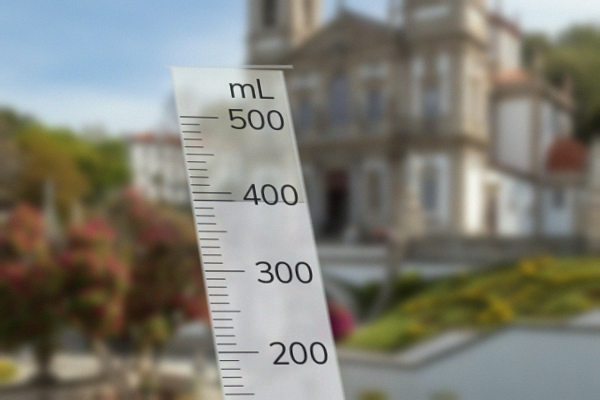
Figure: 390 mL
